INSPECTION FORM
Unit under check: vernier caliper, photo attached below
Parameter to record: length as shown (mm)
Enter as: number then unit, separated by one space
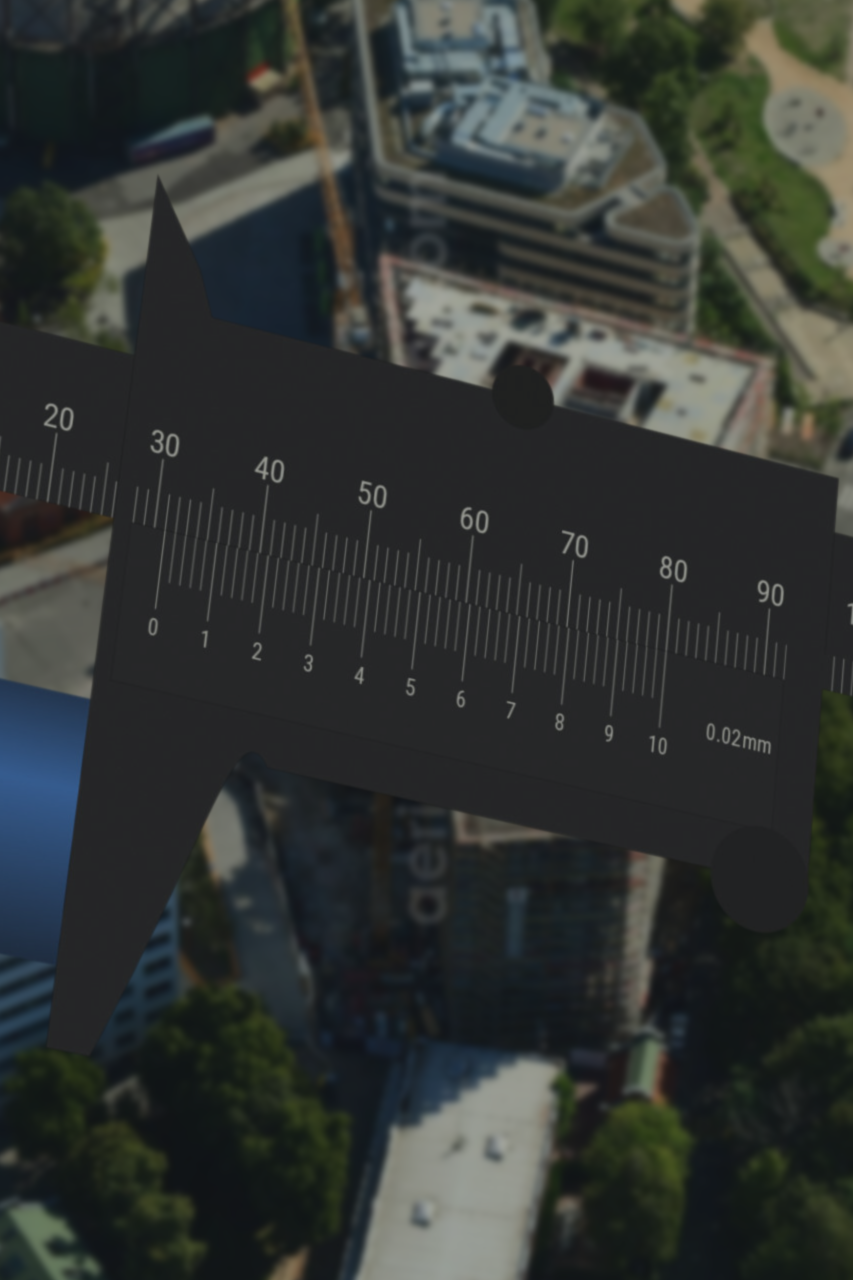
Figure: 31.0 mm
